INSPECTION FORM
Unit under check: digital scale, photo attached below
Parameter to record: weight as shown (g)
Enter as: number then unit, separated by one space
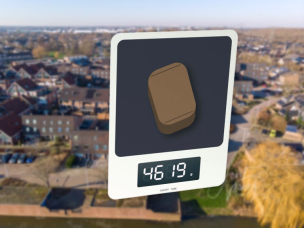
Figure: 4619 g
